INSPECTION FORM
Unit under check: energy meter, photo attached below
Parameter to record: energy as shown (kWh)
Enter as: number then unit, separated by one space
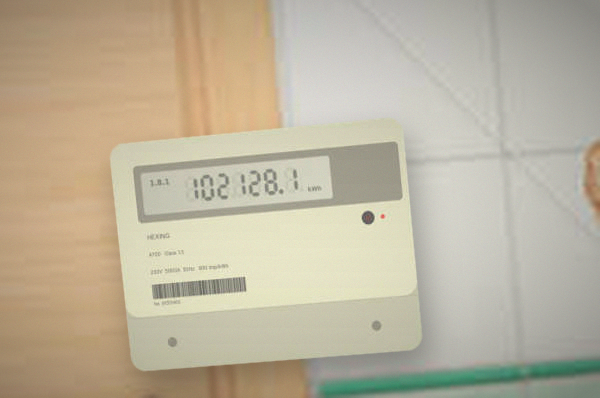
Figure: 102128.1 kWh
